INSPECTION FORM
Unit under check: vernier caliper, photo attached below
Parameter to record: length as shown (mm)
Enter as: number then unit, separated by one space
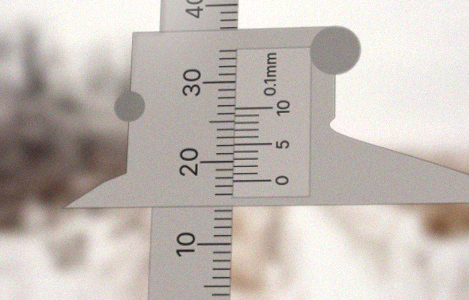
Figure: 17.6 mm
